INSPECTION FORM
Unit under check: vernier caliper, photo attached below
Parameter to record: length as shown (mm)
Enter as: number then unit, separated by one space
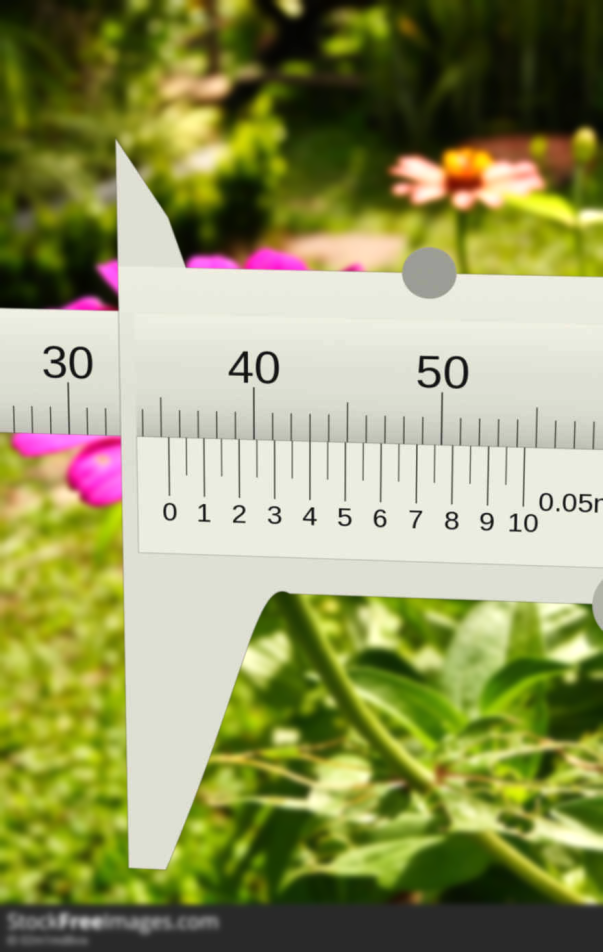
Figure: 35.4 mm
